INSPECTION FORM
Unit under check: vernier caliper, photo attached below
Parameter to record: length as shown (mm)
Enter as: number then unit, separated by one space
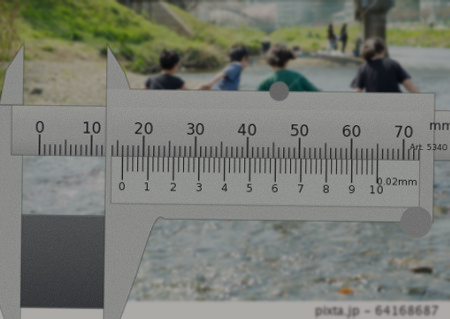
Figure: 16.0 mm
